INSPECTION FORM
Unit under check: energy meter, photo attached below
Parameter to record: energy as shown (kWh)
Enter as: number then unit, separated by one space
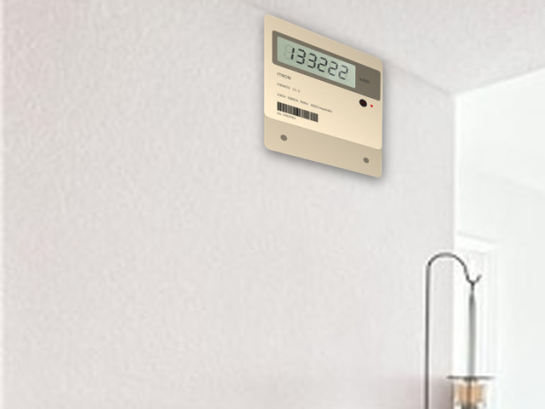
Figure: 133222 kWh
